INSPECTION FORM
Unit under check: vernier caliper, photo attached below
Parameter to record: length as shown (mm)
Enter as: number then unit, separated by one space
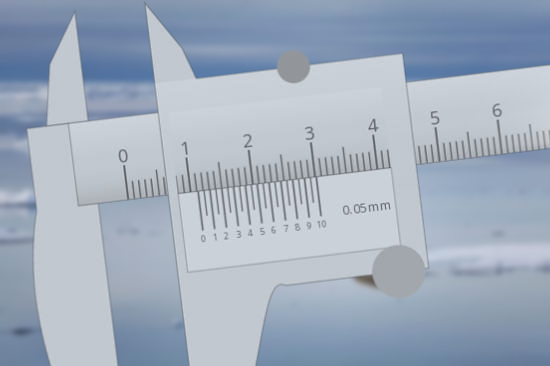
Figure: 11.2 mm
